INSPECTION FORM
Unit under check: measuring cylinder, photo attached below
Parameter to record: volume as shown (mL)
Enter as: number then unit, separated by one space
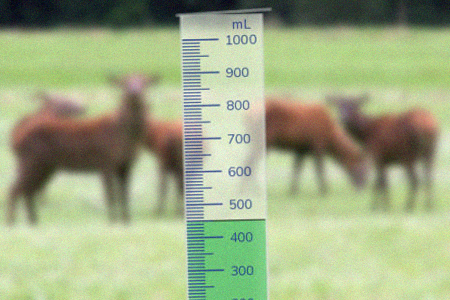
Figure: 450 mL
